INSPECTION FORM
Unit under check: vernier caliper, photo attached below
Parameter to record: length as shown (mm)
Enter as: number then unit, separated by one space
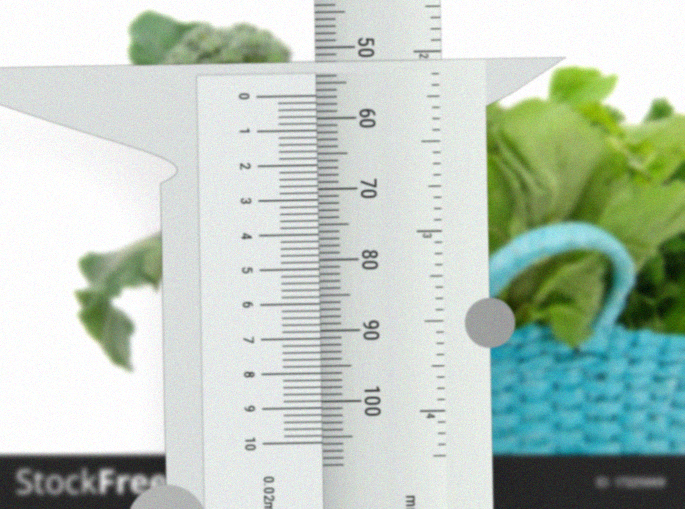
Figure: 56.8 mm
